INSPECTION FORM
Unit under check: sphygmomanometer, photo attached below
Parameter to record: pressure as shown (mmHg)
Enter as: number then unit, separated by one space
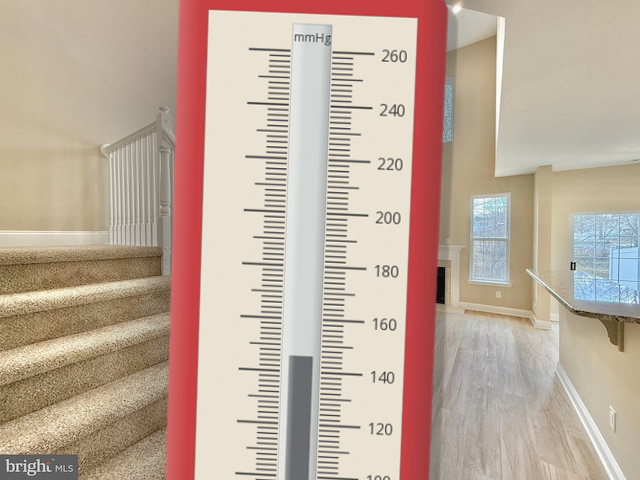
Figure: 146 mmHg
